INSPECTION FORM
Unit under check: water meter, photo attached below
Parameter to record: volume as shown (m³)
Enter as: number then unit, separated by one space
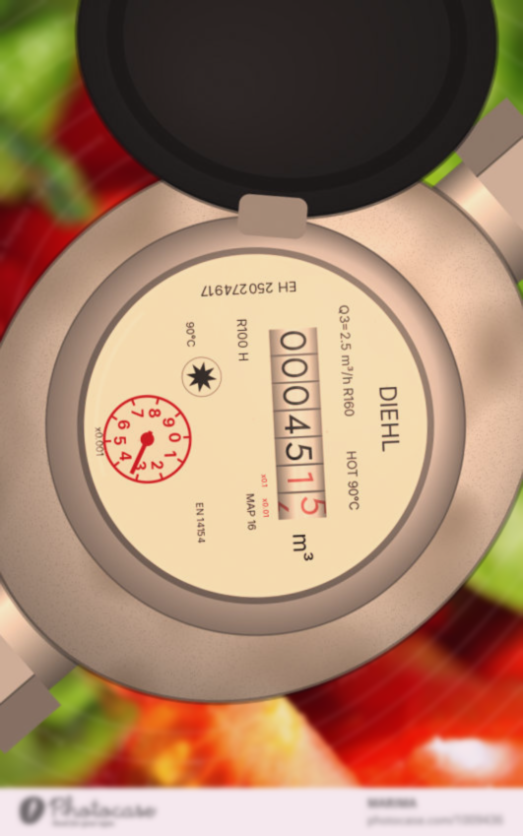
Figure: 45.153 m³
